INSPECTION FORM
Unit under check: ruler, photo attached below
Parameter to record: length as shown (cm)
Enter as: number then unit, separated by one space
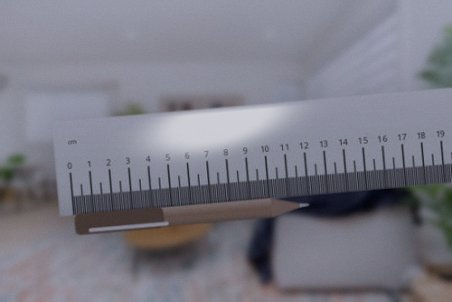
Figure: 12 cm
